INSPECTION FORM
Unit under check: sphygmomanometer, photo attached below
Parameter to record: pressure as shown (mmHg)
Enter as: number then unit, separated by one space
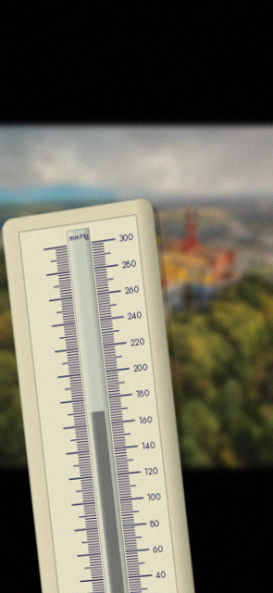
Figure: 170 mmHg
